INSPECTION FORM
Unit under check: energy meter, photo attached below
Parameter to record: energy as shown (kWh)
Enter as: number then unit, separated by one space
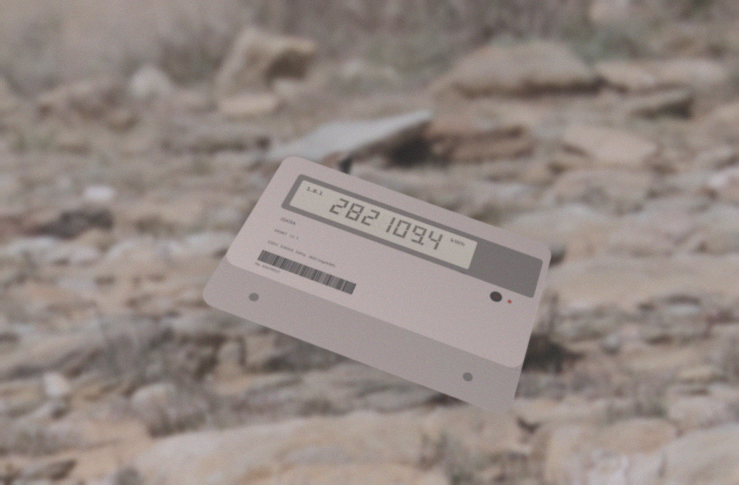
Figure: 282109.4 kWh
